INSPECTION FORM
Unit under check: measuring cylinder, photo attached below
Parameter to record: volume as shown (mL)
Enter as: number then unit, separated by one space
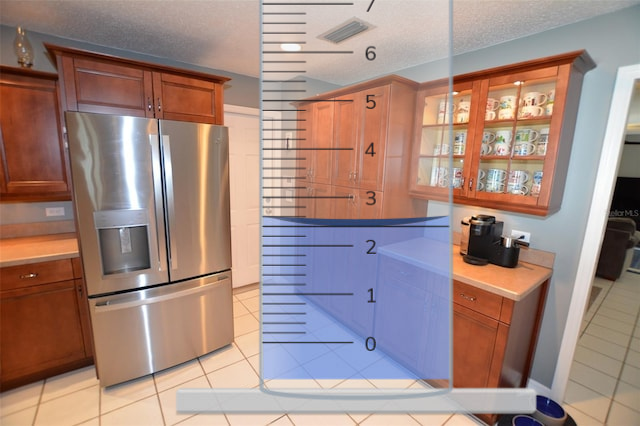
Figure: 2.4 mL
